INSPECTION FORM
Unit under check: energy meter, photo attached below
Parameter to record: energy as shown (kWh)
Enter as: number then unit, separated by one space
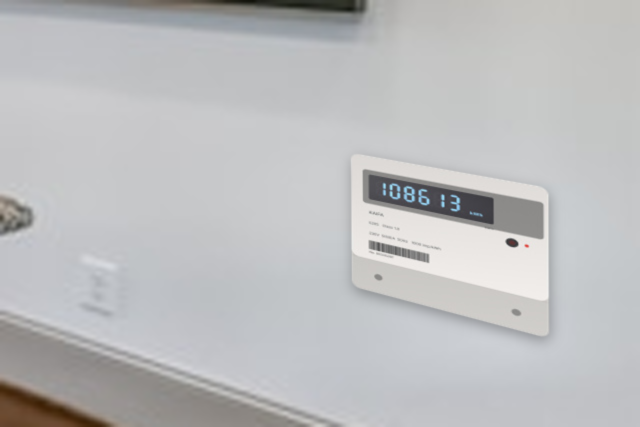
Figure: 108613 kWh
